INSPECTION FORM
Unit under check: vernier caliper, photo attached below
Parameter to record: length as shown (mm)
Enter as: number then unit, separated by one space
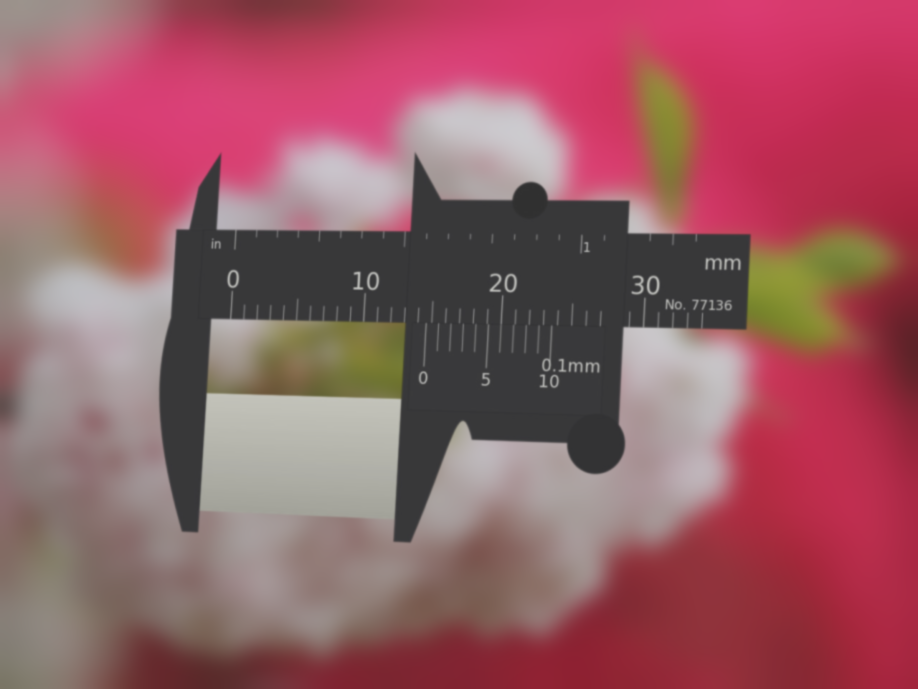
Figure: 14.6 mm
